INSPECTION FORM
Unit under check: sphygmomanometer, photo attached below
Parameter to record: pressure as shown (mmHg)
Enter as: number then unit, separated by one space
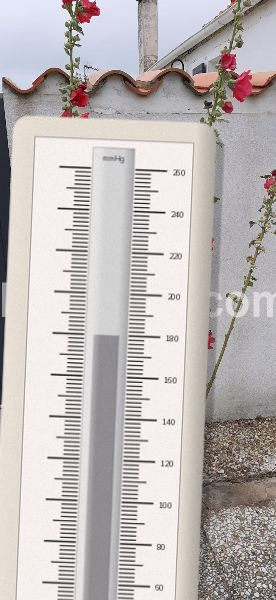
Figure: 180 mmHg
